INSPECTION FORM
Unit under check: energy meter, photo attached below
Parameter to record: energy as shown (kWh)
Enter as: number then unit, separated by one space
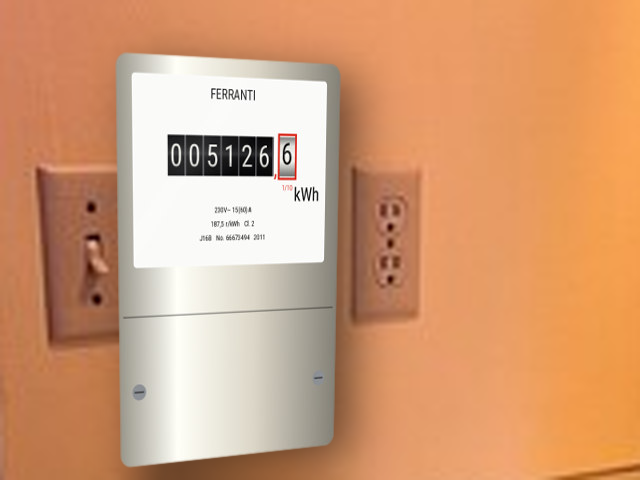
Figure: 5126.6 kWh
